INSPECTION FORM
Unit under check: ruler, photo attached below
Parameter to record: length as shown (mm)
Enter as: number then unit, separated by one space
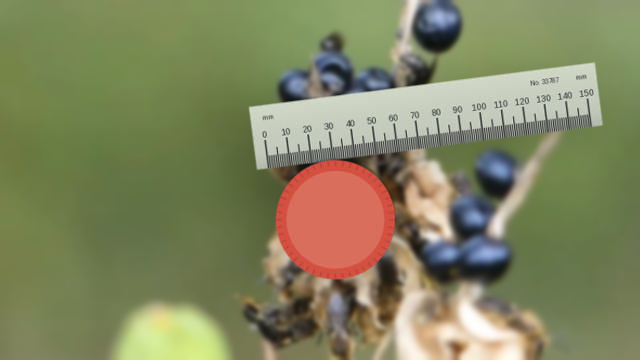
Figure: 55 mm
